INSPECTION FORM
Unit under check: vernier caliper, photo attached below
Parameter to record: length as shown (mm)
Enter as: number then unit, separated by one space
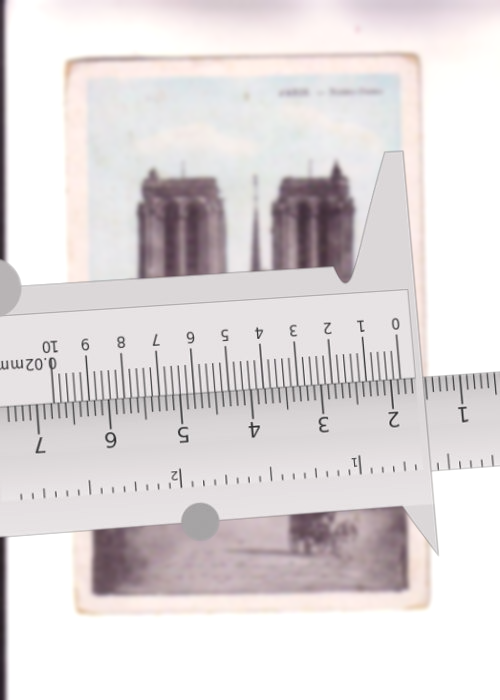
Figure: 18.6 mm
